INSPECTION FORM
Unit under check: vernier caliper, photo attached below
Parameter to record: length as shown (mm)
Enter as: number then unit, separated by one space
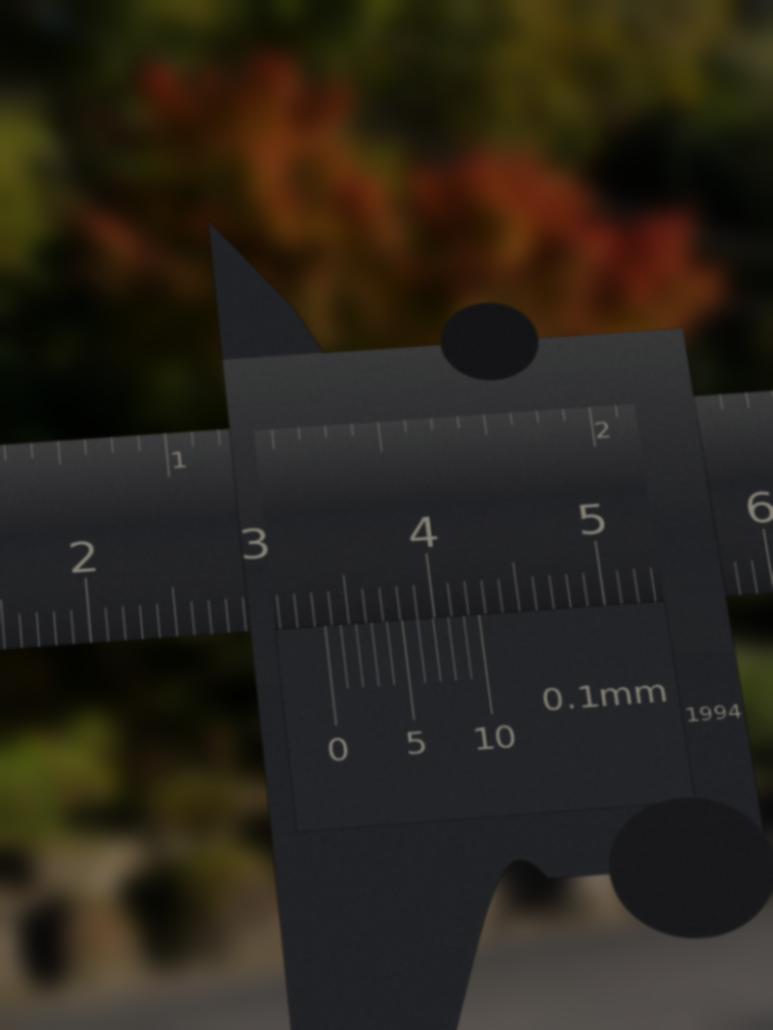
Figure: 33.6 mm
